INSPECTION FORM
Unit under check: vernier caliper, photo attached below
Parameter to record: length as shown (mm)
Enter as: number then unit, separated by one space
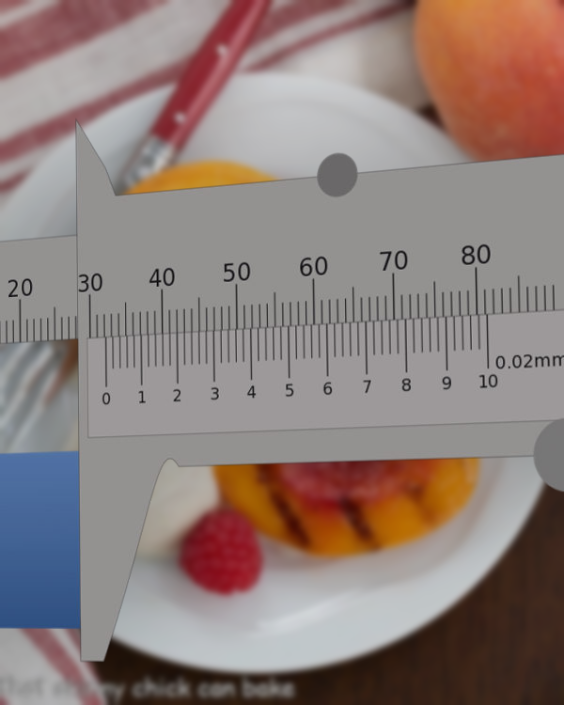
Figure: 32.2 mm
